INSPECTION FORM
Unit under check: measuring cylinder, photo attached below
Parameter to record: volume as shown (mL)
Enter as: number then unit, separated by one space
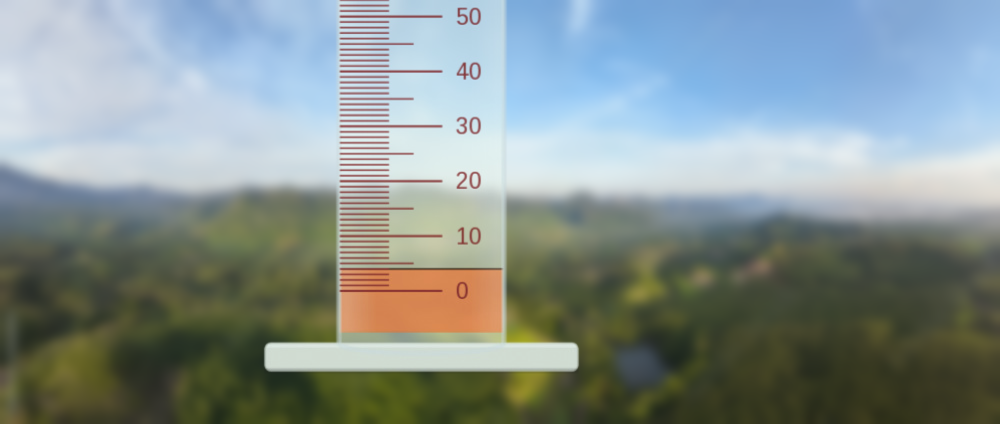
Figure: 4 mL
